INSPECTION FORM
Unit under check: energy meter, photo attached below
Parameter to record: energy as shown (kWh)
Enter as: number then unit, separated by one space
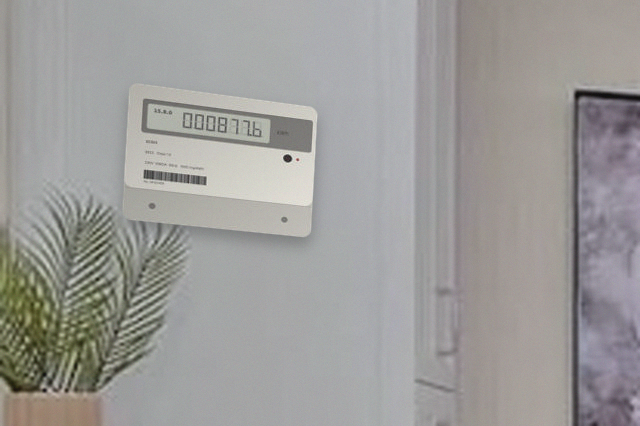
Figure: 877.6 kWh
